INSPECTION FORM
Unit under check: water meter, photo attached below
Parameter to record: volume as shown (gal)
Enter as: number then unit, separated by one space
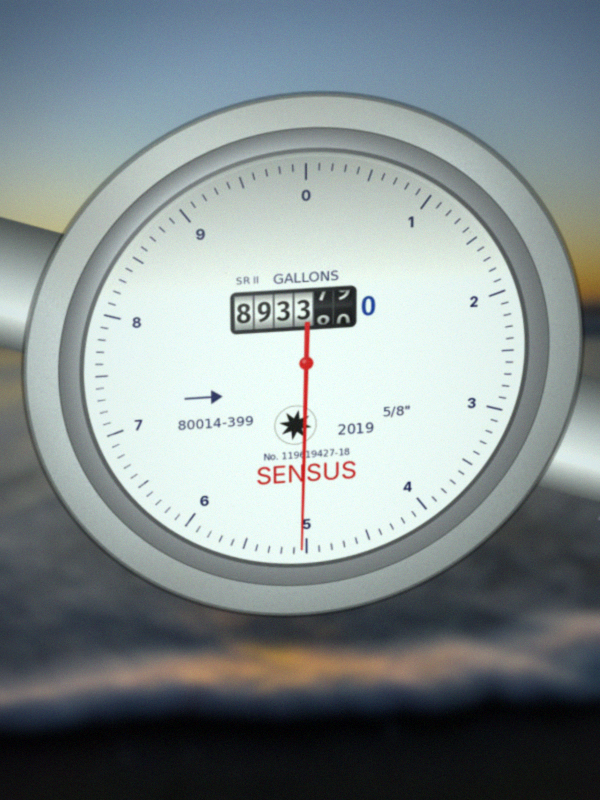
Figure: 8933795.0 gal
